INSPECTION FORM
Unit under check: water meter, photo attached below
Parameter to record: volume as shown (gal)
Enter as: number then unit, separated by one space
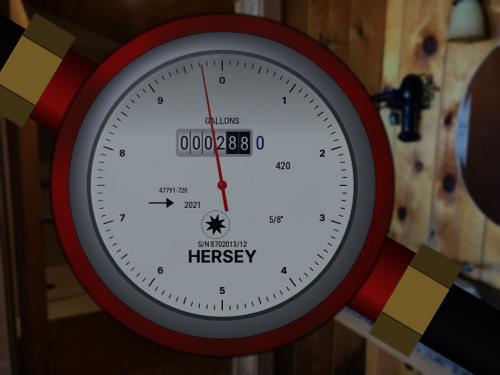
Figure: 2879.7 gal
